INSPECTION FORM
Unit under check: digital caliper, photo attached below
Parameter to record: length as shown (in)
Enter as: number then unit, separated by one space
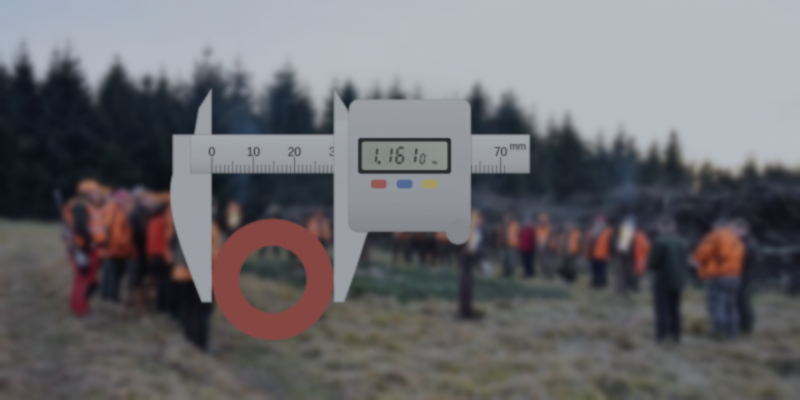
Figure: 1.1610 in
